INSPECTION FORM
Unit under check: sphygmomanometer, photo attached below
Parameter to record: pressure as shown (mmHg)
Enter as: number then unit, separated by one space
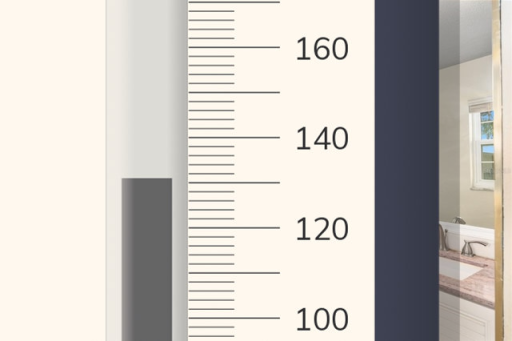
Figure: 131 mmHg
